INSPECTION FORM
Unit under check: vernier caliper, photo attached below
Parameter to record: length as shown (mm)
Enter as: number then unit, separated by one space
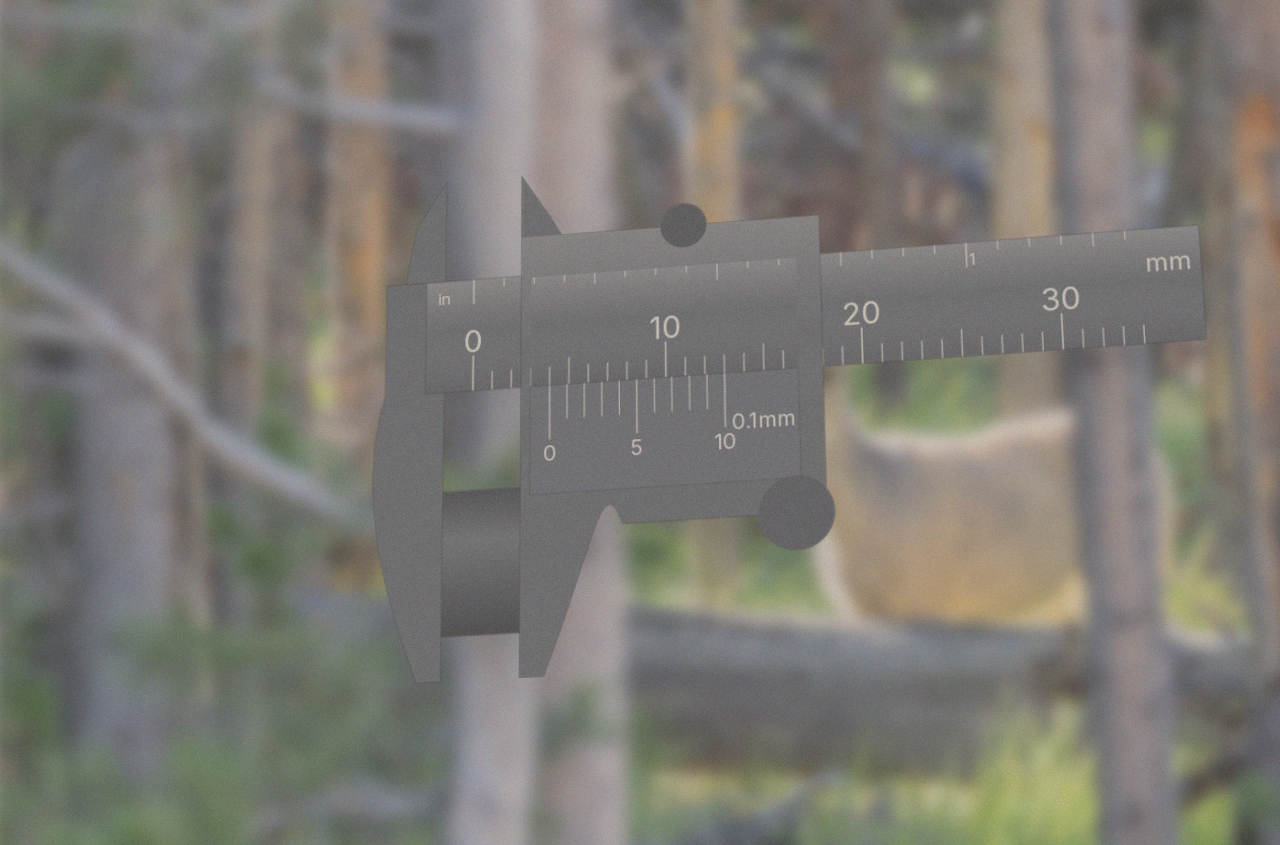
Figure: 4.0 mm
